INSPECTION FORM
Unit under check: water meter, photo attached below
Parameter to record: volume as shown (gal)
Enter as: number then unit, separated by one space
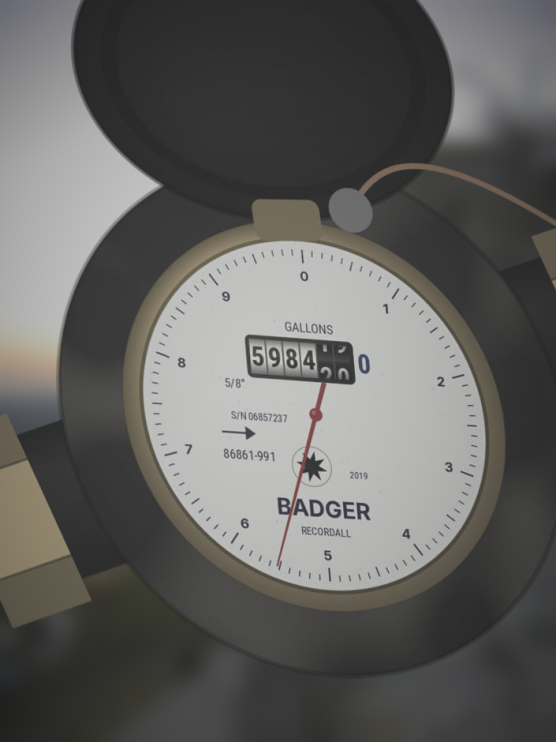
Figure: 5984195.5 gal
